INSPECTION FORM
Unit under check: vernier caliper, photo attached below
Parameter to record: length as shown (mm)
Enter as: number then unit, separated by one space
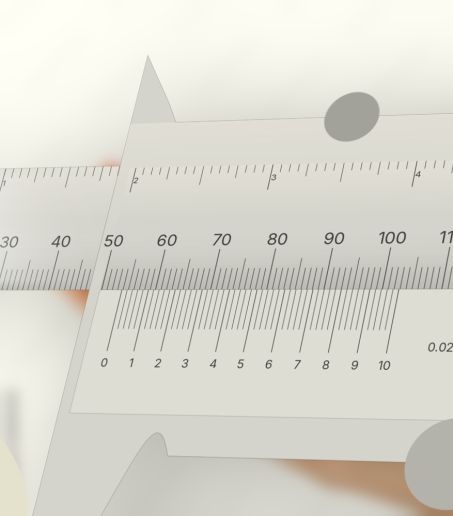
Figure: 53.8 mm
